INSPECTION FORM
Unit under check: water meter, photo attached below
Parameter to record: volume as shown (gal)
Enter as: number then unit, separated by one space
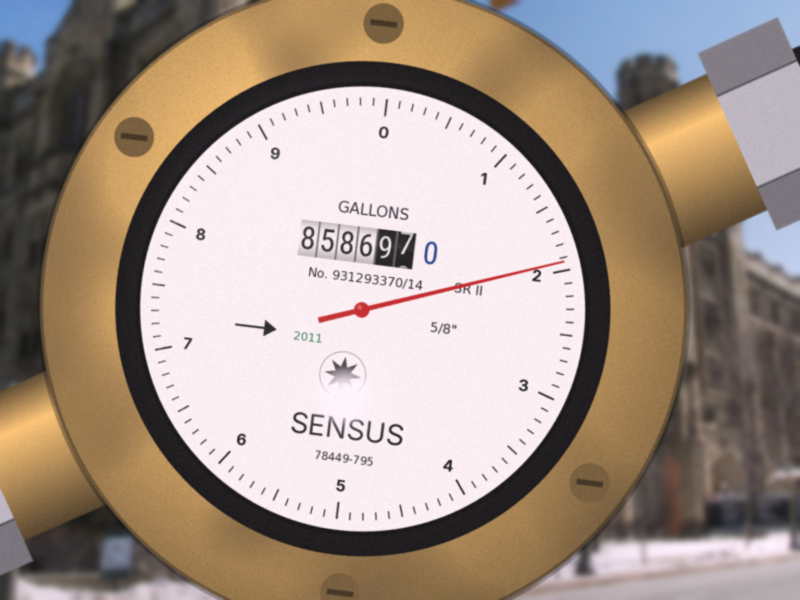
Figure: 8586971.9 gal
